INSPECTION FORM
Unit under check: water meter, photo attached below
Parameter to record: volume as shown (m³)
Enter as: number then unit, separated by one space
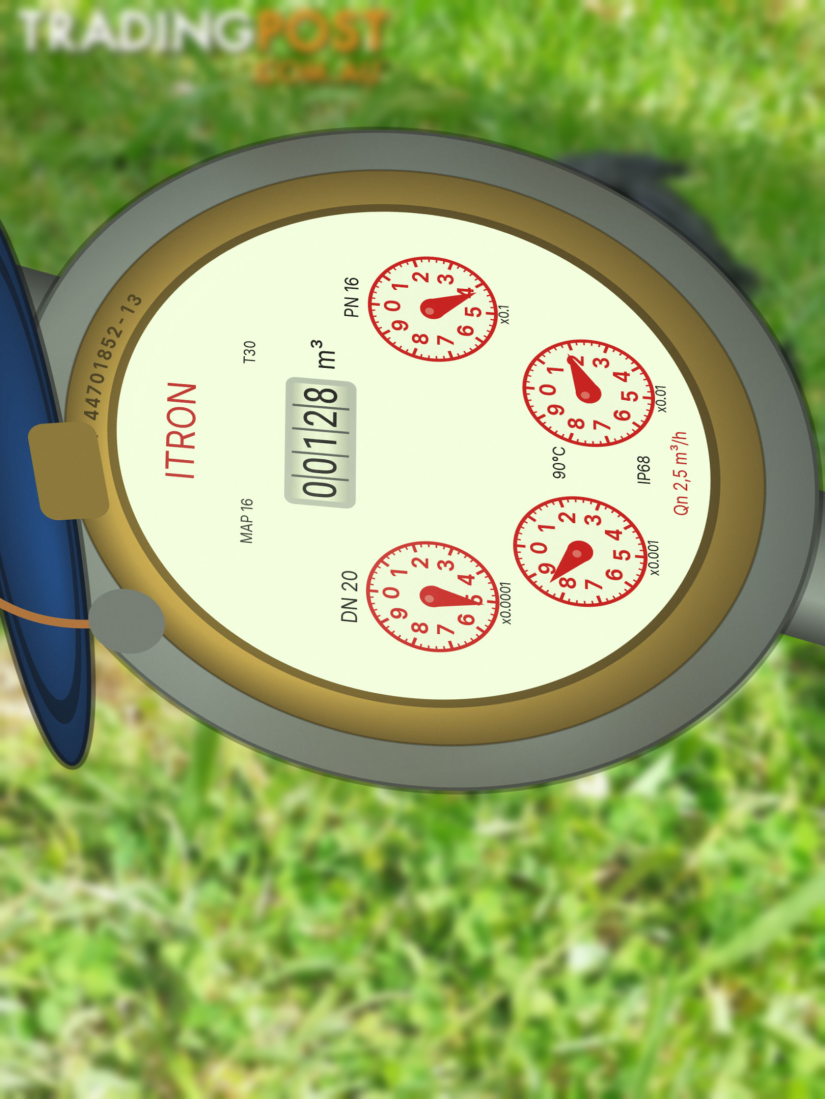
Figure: 128.4185 m³
